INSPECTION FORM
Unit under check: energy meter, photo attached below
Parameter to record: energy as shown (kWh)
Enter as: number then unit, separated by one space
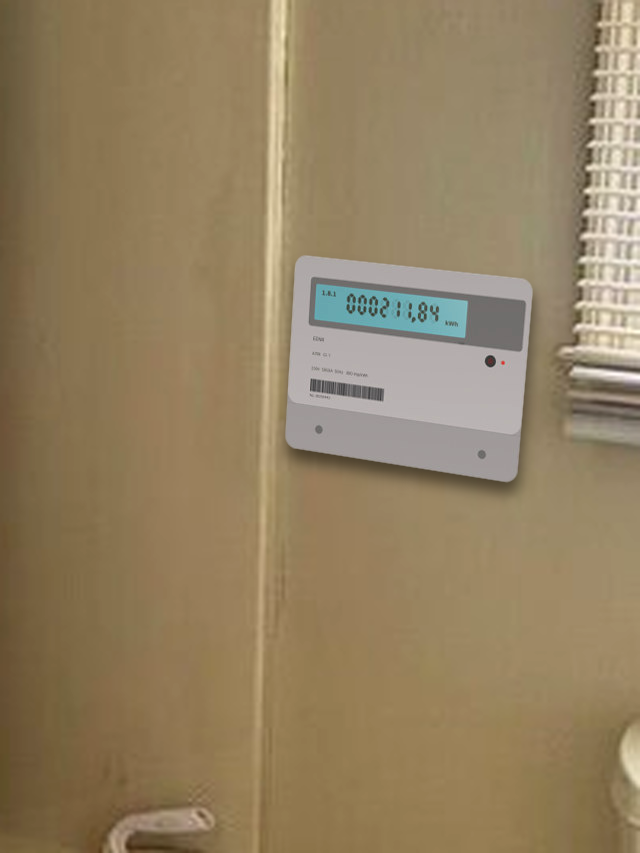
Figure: 211.84 kWh
